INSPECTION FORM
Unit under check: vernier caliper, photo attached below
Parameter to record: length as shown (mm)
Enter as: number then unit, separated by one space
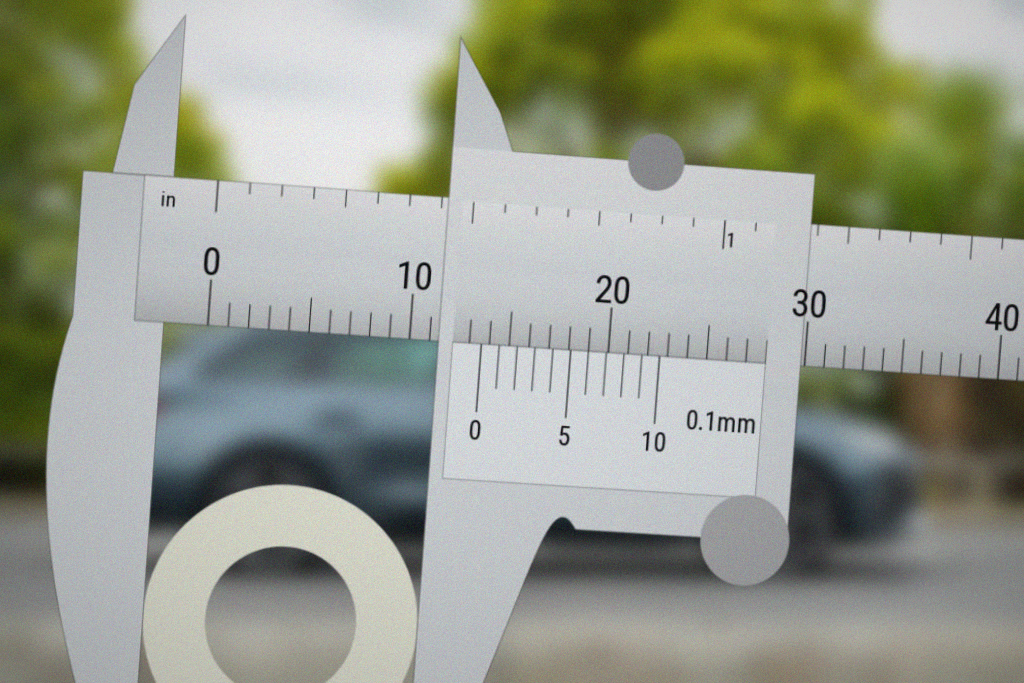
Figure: 13.6 mm
